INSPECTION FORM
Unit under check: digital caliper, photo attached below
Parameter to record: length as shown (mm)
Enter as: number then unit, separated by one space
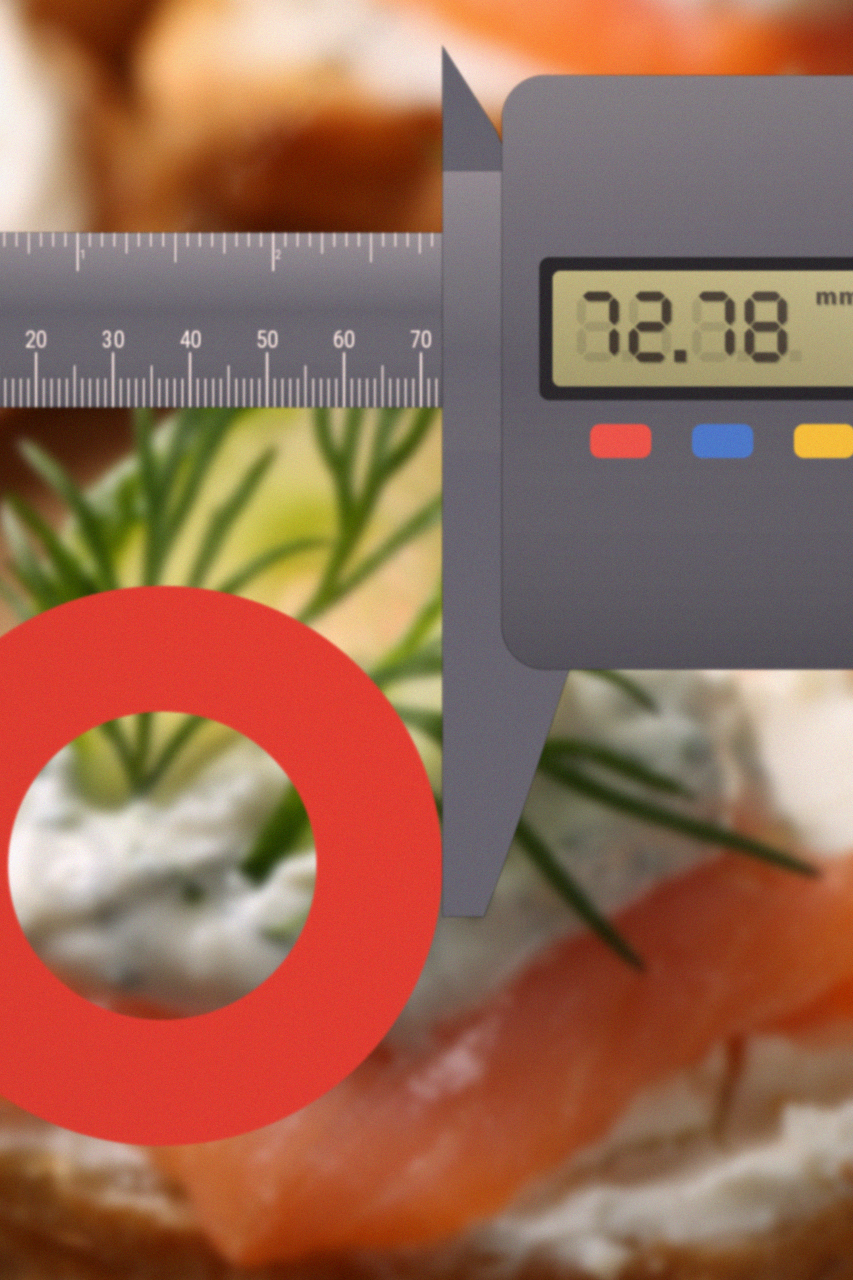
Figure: 72.78 mm
